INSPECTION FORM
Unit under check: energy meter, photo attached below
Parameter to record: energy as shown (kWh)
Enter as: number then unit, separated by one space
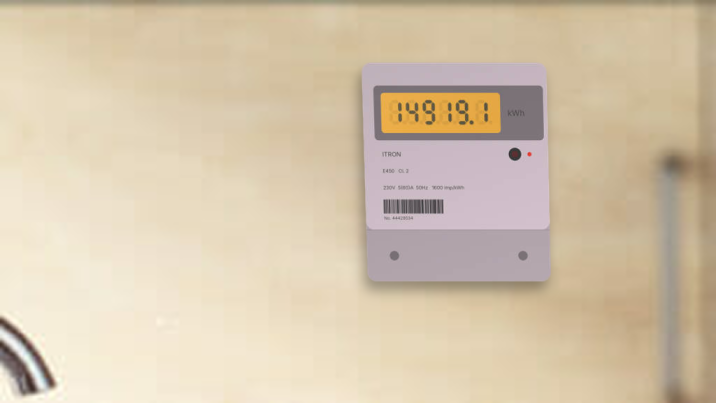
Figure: 14919.1 kWh
